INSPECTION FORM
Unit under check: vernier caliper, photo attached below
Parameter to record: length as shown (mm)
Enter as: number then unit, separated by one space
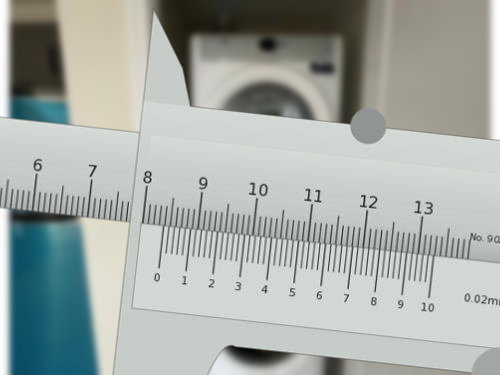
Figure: 83.8 mm
